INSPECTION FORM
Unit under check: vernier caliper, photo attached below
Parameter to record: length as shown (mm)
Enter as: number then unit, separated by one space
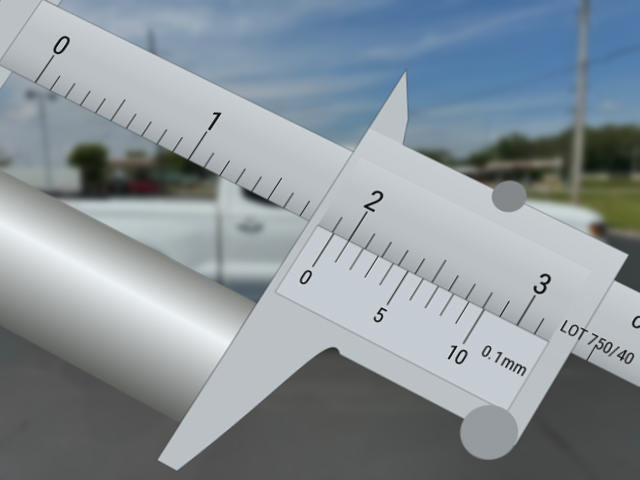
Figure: 19.1 mm
